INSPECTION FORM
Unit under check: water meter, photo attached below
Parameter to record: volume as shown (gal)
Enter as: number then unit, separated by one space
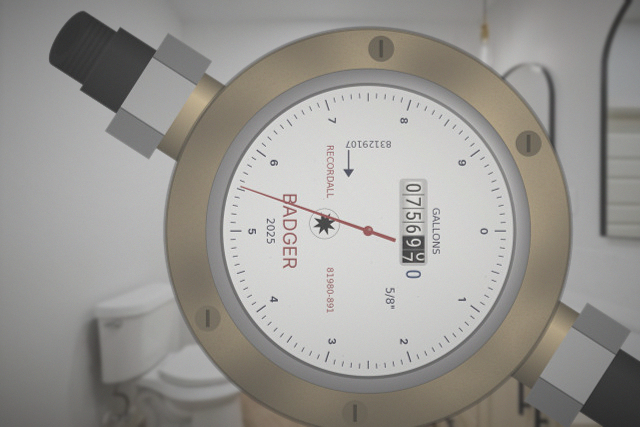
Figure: 756965.5 gal
